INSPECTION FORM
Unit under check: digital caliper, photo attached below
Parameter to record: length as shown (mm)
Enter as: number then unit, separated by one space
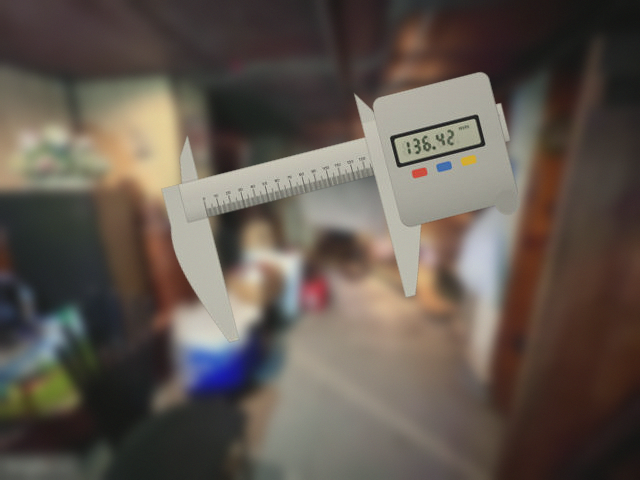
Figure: 136.42 mm
